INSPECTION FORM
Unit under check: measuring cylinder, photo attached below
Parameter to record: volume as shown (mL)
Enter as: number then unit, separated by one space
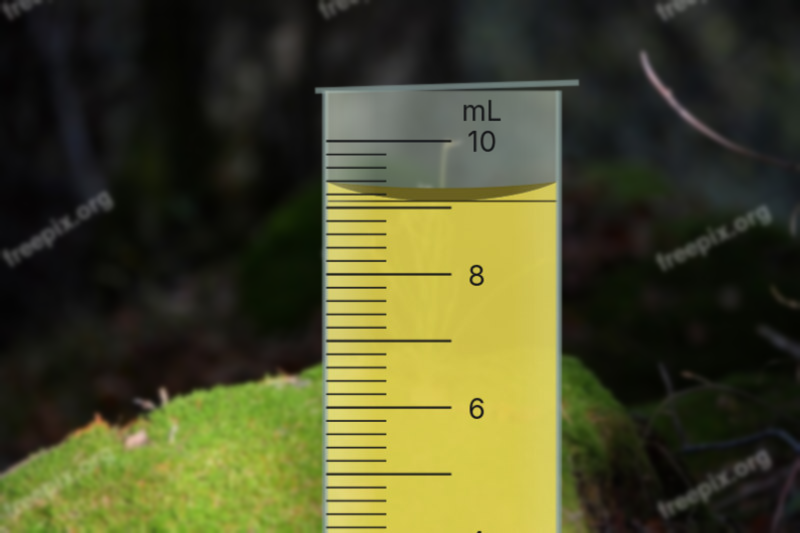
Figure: 9.1 mL
